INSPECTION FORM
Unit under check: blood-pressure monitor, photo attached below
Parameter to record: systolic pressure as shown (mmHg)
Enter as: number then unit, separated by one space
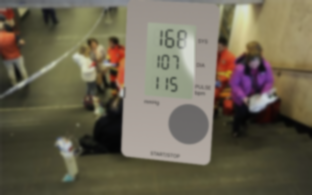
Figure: 168 mmHg
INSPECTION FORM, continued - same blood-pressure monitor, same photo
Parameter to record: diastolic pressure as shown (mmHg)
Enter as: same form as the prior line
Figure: 107 mmHg
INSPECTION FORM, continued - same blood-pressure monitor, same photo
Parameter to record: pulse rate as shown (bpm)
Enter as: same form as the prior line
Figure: 115 bpm
